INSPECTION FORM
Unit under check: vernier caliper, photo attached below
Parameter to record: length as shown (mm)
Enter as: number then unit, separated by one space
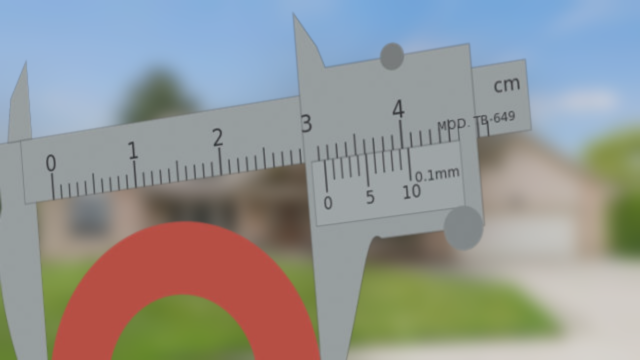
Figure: 31.6 mm
